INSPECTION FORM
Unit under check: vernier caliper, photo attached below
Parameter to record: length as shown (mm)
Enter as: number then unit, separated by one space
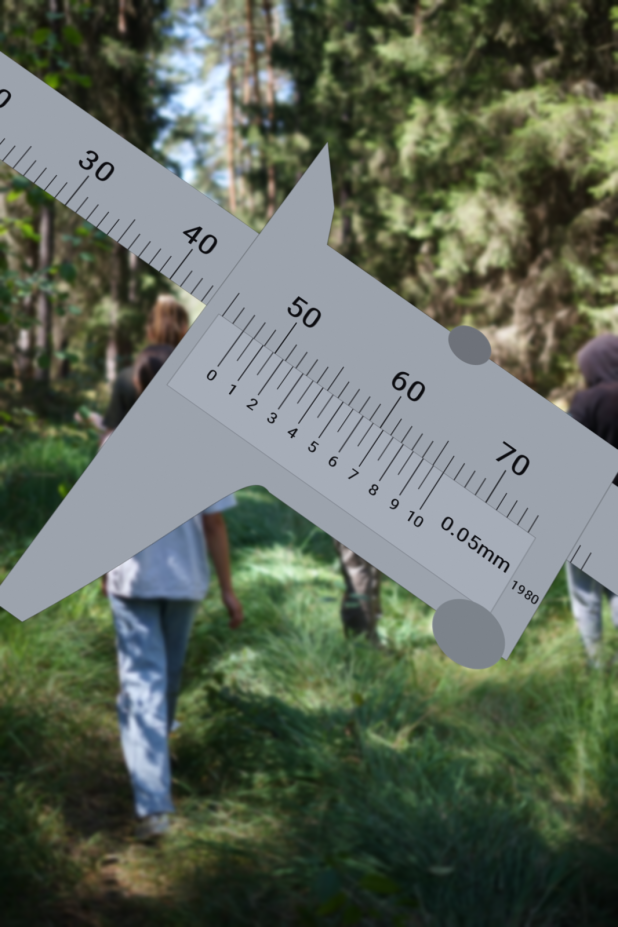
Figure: 47.0 mm
